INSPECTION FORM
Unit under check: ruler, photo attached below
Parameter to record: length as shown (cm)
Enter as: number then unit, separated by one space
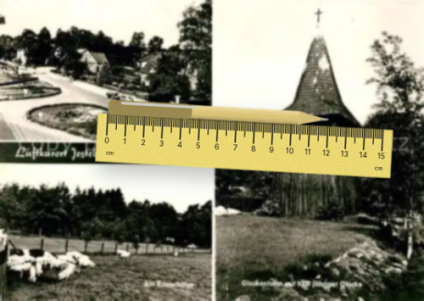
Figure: 12 cm
